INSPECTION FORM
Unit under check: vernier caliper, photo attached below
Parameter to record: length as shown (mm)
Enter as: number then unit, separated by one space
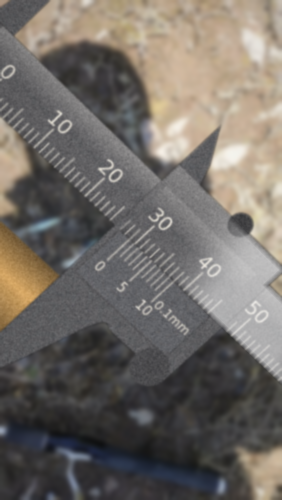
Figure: 29.0 mm
